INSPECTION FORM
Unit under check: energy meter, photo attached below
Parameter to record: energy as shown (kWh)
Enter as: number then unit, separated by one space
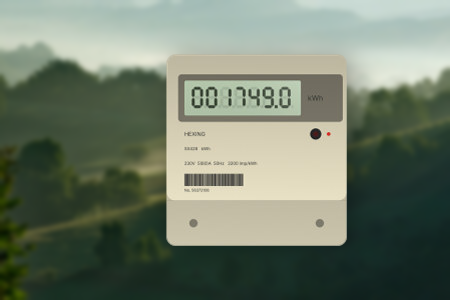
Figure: 1749.0 kWh
